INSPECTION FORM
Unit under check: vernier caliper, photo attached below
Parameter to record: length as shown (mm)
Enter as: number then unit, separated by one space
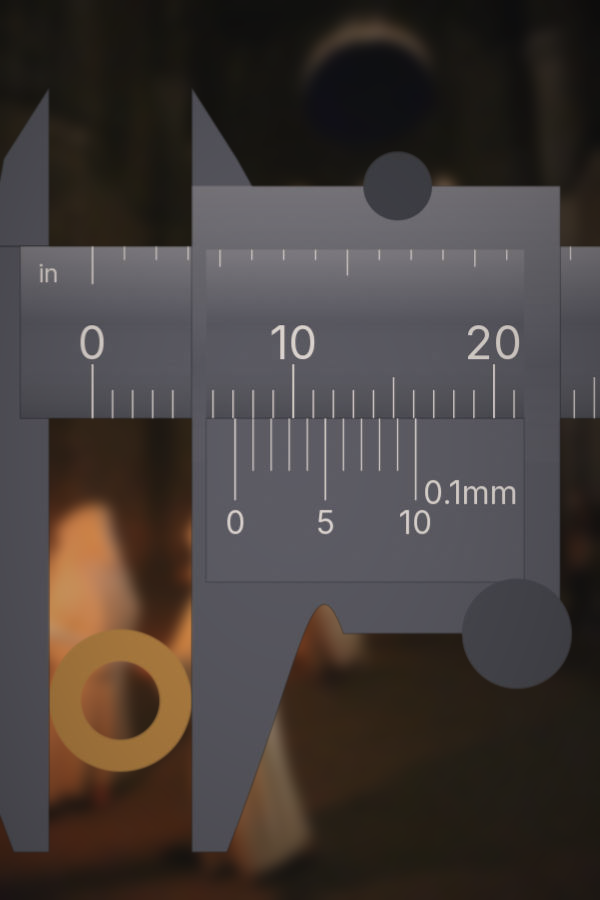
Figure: 7.1 mm
